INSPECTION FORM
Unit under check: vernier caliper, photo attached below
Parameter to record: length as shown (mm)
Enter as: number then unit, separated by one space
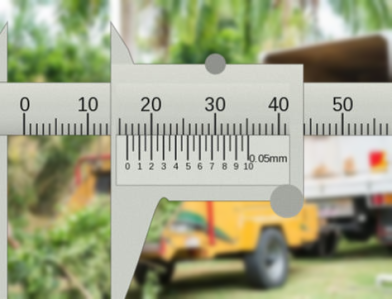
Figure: 16.2 mm
